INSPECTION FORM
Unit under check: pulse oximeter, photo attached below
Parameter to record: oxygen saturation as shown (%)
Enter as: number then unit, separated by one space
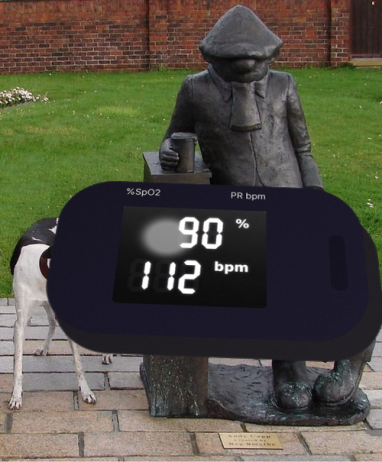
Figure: 90 %
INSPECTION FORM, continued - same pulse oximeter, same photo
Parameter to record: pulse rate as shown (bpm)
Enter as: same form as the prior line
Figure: 112 bpm
